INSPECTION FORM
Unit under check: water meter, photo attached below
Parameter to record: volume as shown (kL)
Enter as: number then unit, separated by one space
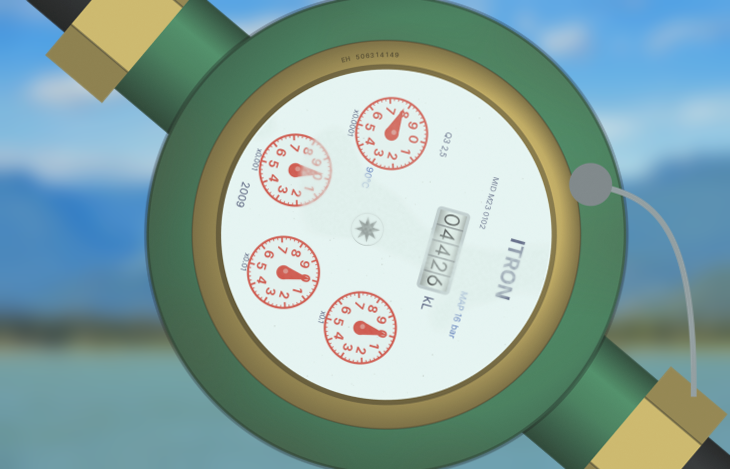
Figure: 4425.9997 kL
